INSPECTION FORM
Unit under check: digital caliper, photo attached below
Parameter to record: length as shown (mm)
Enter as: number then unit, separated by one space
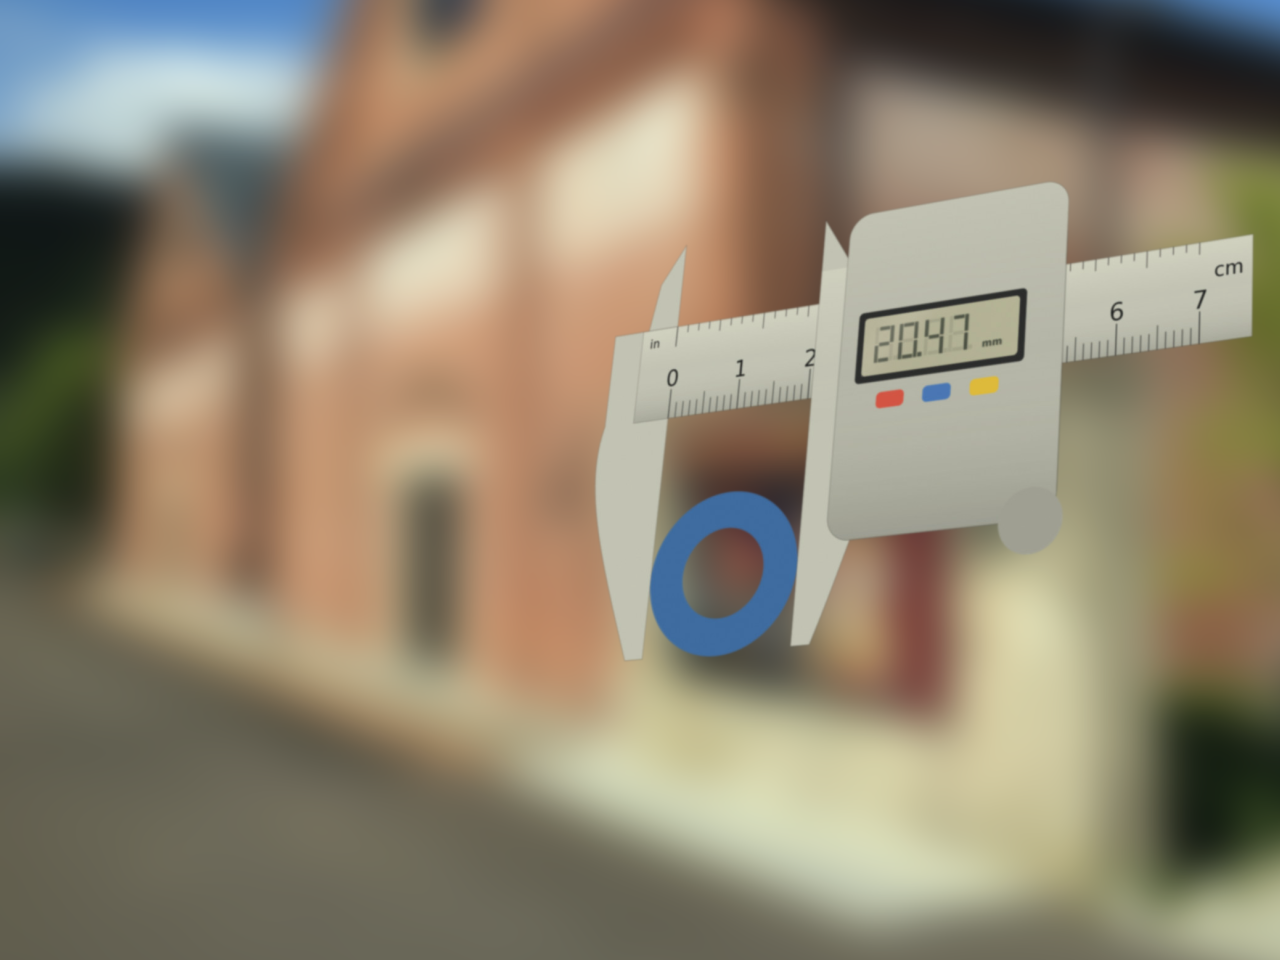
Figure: 20.47 mm
